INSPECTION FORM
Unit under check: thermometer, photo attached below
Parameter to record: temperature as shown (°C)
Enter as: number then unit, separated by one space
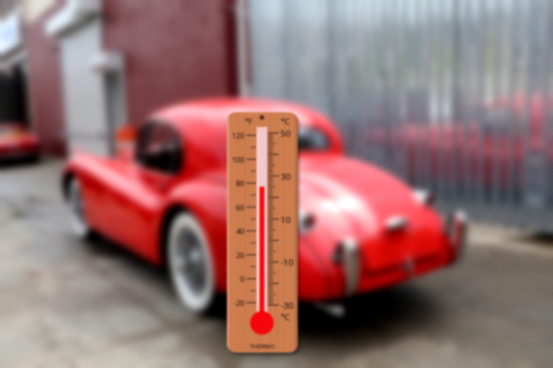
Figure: 25 °C
